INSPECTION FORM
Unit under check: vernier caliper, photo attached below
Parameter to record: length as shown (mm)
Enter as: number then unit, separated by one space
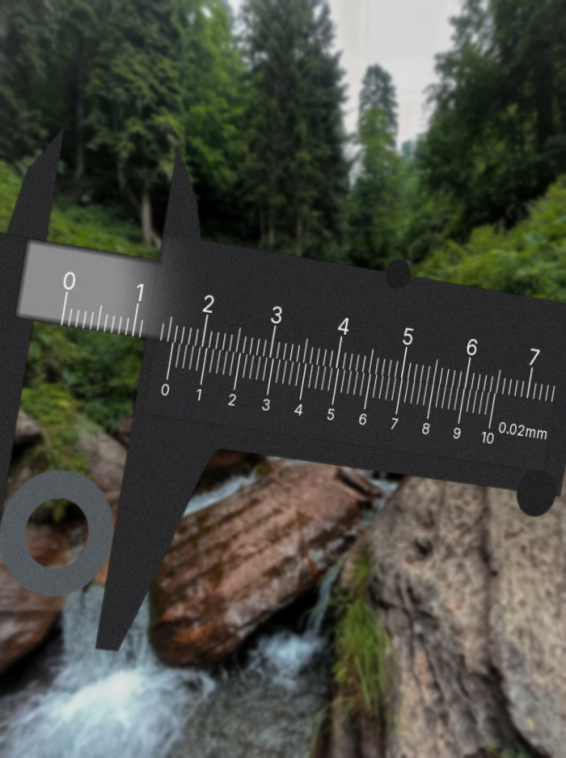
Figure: 15.8 mm
